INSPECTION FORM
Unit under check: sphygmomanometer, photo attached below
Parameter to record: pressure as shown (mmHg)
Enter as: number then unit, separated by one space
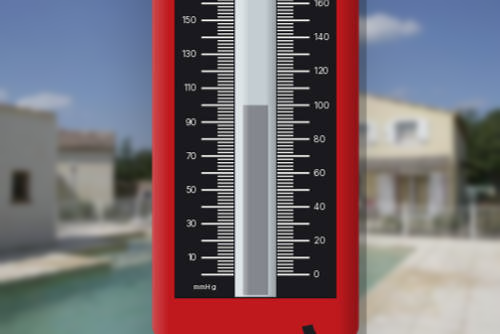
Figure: 100 mmHg
